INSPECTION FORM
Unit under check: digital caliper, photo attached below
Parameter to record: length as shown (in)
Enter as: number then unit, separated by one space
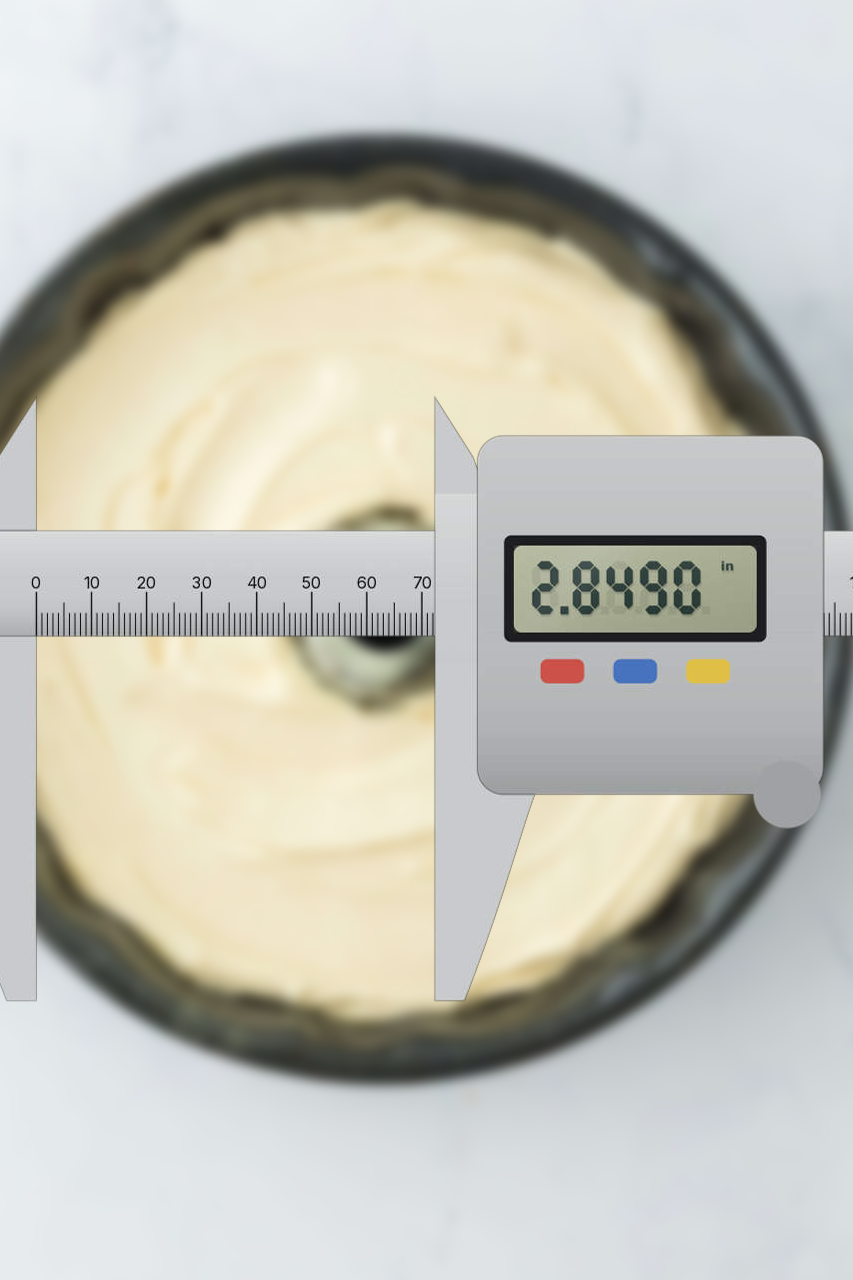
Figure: 2.8490 in
